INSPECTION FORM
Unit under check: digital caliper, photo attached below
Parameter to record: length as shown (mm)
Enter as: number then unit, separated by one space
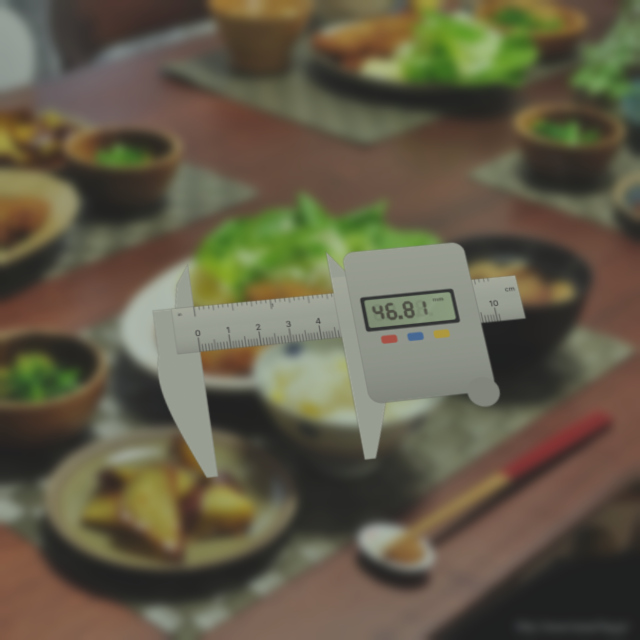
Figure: 46.81 mm
